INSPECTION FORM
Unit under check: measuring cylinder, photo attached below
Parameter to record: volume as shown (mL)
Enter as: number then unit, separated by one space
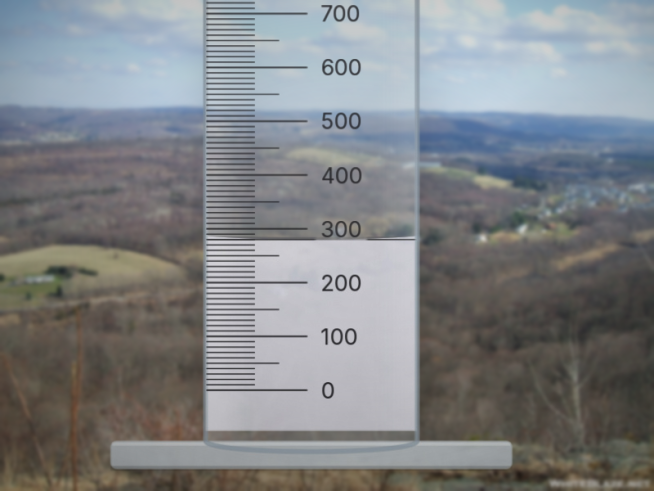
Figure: 280 mL
